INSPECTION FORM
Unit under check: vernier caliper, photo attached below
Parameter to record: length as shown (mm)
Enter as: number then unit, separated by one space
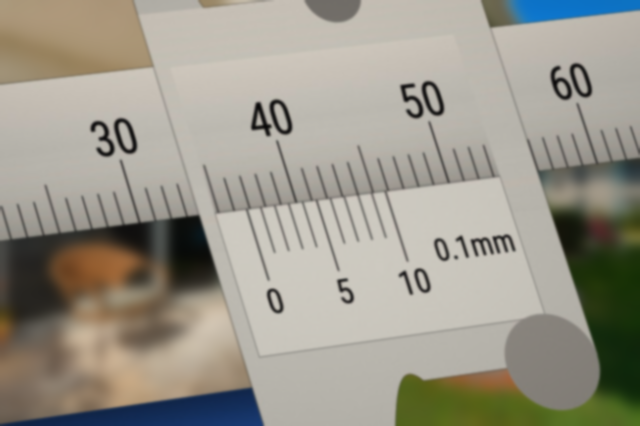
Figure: 36.8 mm
